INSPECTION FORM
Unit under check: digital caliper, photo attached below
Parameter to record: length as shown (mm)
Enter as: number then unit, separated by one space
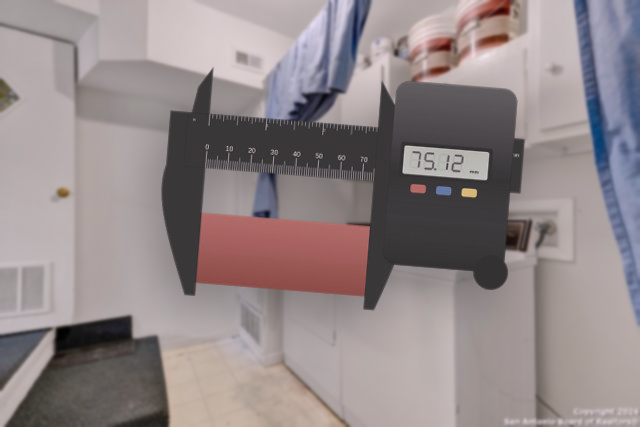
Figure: 75.12 mm
